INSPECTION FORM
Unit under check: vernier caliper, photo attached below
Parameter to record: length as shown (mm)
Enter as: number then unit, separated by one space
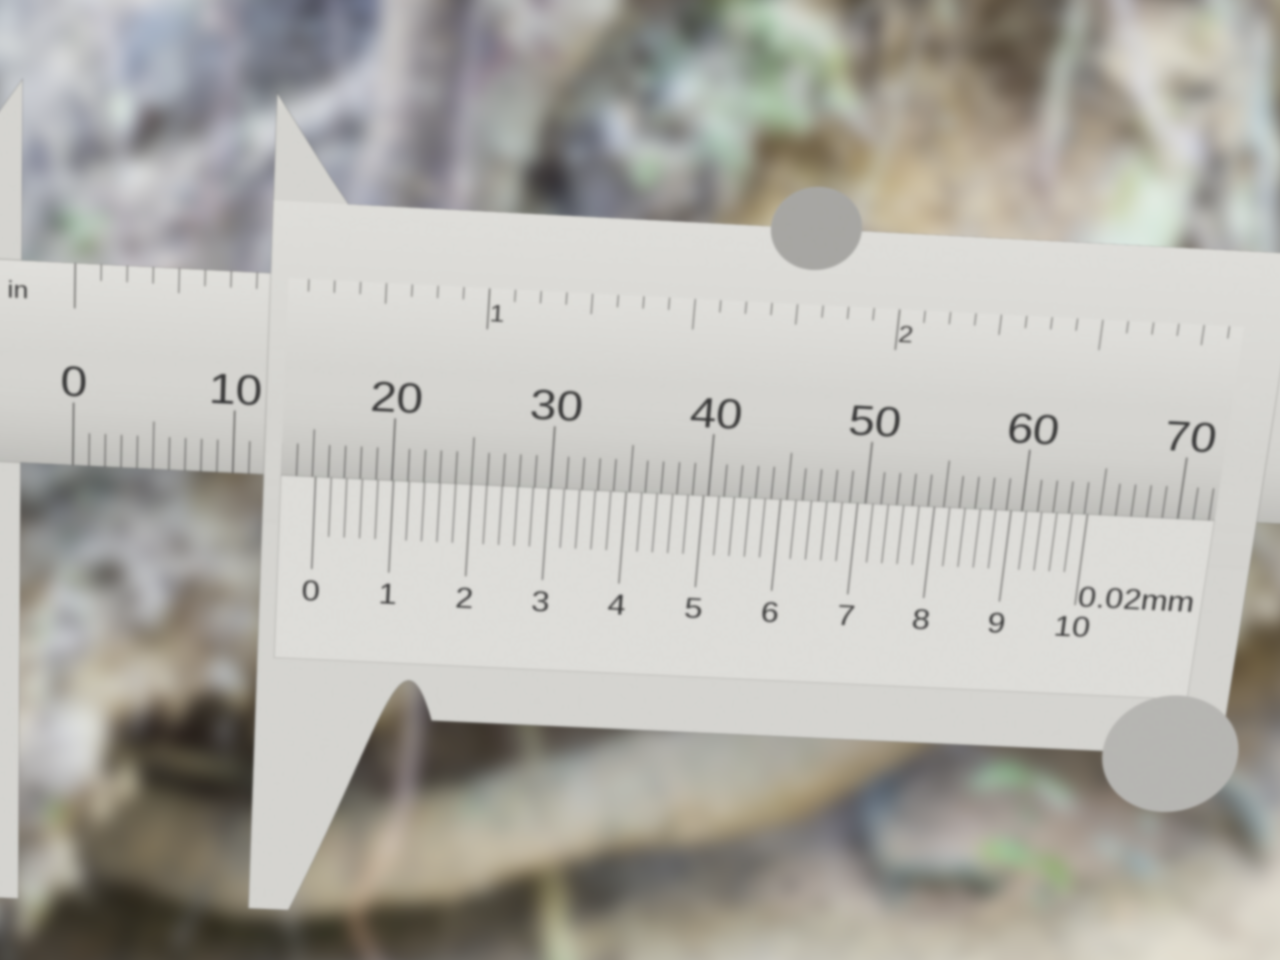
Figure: 15.2 mm
